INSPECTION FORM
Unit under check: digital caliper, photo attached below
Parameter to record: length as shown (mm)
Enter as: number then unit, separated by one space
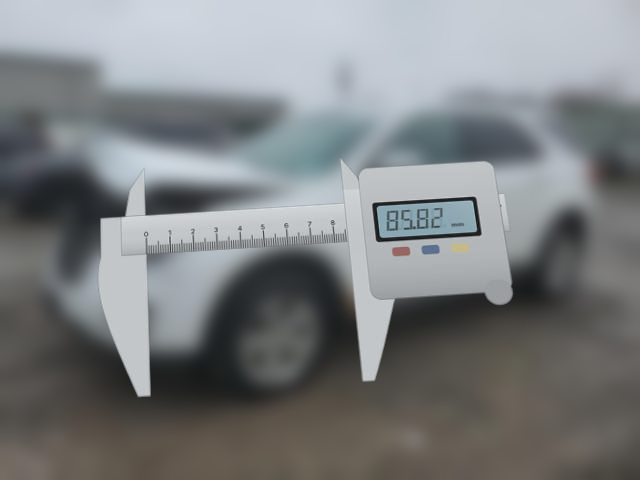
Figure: 85.82 mm
